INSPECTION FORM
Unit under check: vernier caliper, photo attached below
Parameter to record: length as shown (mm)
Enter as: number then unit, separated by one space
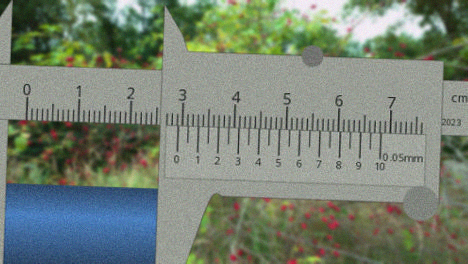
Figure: 29.2 mm
